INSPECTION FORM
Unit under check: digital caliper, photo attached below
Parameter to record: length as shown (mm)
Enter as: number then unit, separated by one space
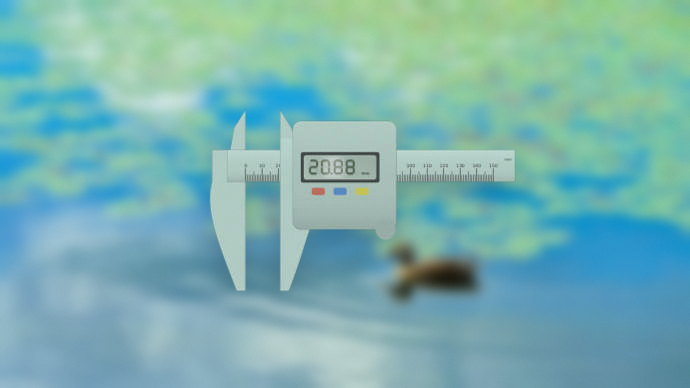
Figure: 20.88 mm
